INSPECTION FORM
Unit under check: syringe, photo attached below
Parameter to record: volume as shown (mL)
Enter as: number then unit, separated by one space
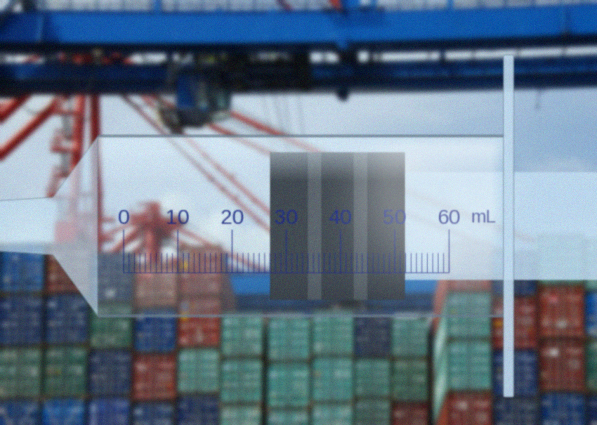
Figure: 27 mL
